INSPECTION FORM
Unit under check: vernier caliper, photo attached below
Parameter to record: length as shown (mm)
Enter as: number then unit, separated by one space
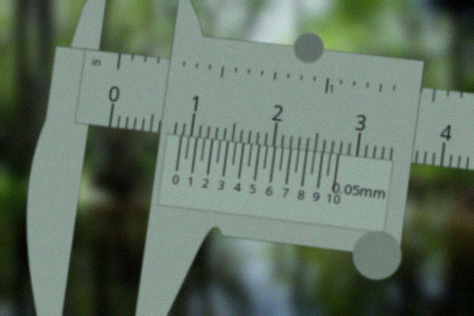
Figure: 8.8 mm
